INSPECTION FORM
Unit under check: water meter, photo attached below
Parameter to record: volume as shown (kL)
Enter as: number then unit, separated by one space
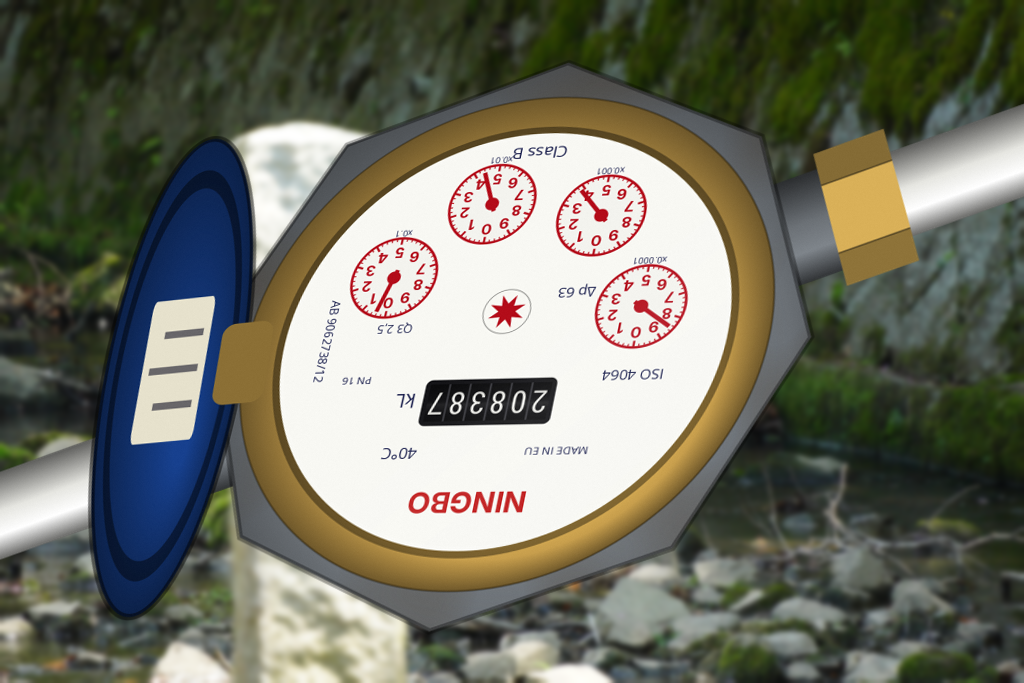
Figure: 208387.0438 kL
